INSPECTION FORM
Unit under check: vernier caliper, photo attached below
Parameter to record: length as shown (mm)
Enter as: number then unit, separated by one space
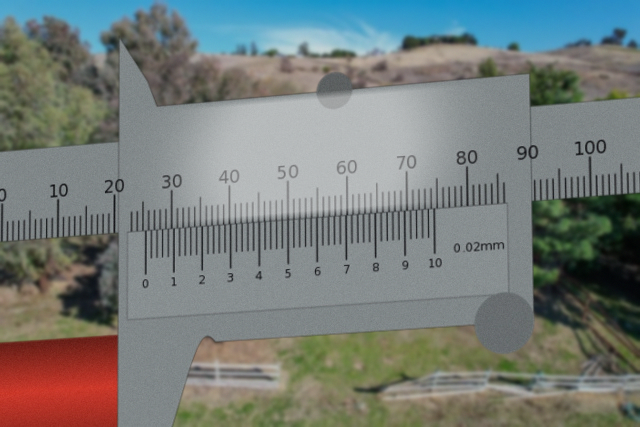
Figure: 25.5 mm
